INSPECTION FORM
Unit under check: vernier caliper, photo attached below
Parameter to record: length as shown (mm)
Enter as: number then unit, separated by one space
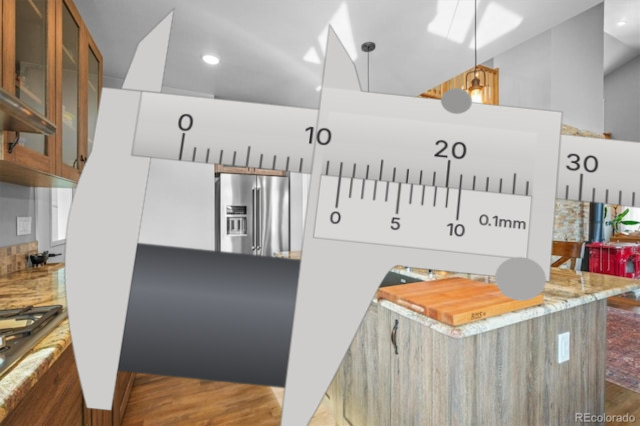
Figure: 12.0 mm
